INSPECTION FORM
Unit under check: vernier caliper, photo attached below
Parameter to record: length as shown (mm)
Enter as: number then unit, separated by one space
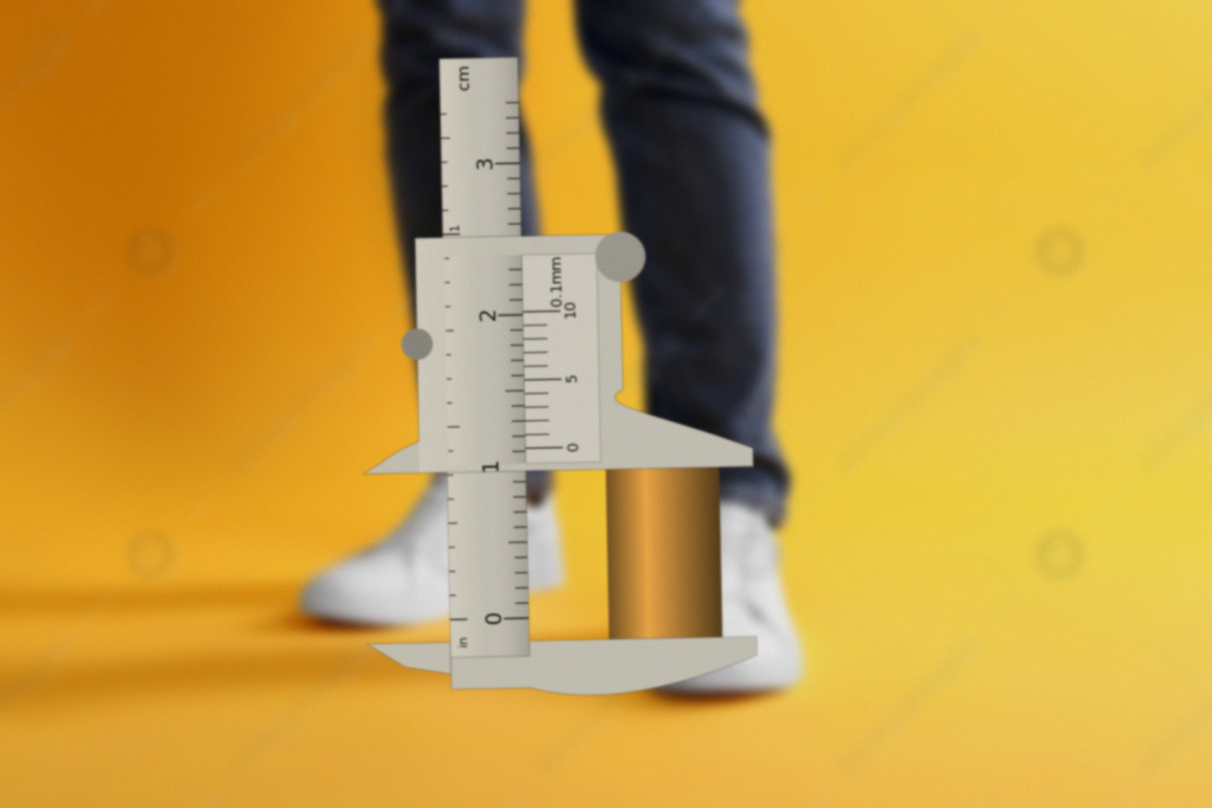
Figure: 11.2 mm
